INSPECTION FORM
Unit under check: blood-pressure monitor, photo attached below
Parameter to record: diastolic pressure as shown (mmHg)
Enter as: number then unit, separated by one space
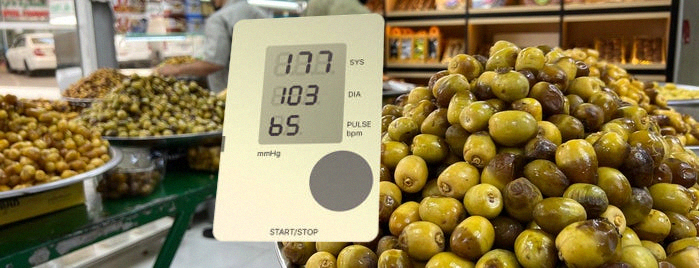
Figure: 103 mmHg
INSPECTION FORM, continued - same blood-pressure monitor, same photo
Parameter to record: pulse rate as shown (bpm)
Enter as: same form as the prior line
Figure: 65 bpm
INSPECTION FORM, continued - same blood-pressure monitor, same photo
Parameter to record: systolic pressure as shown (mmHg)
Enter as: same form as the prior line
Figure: 177 mmHg
